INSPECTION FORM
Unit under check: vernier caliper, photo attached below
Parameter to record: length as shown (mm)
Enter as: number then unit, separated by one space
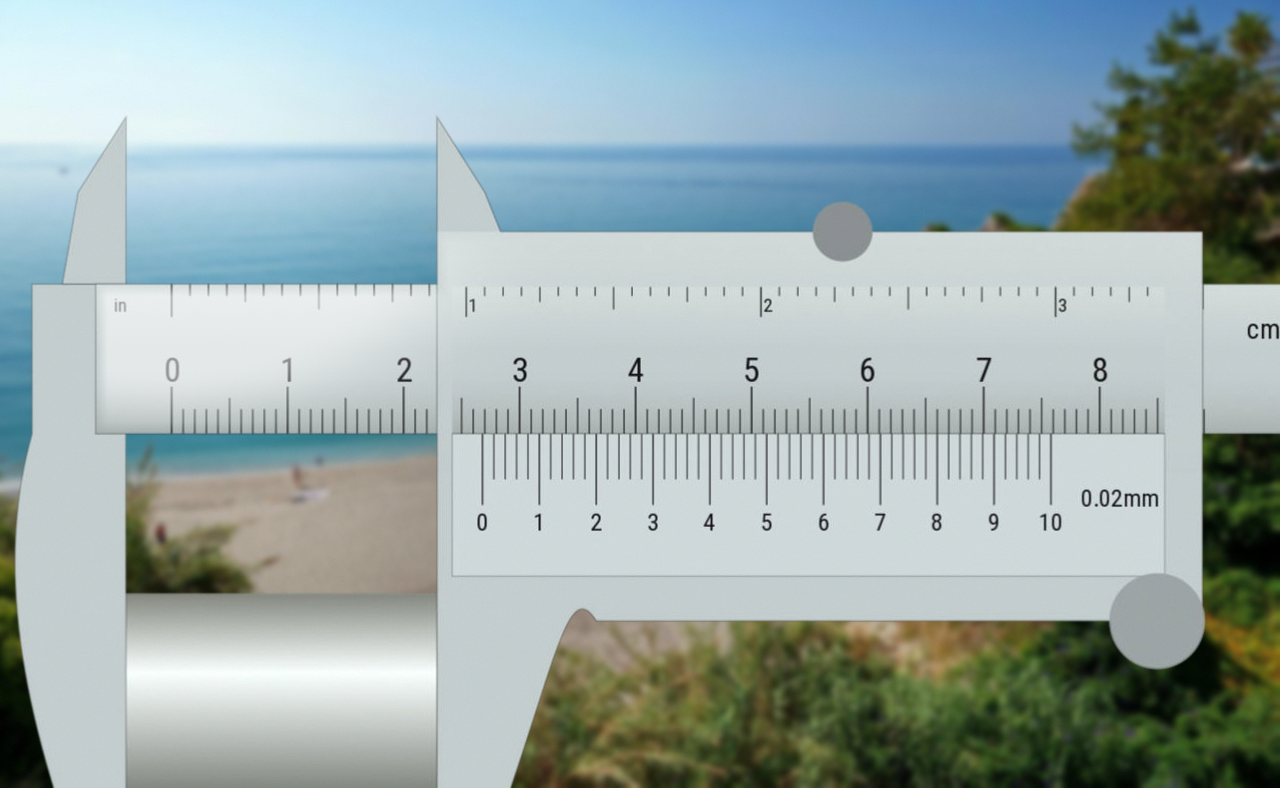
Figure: 26.8 mm
